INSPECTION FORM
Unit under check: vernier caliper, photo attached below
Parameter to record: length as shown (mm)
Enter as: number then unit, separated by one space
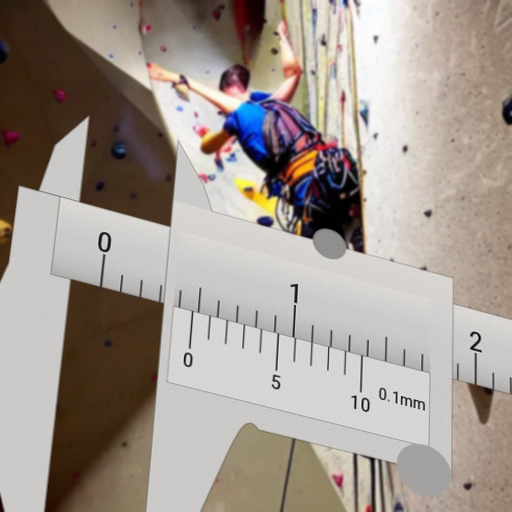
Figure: 4.7 mm
